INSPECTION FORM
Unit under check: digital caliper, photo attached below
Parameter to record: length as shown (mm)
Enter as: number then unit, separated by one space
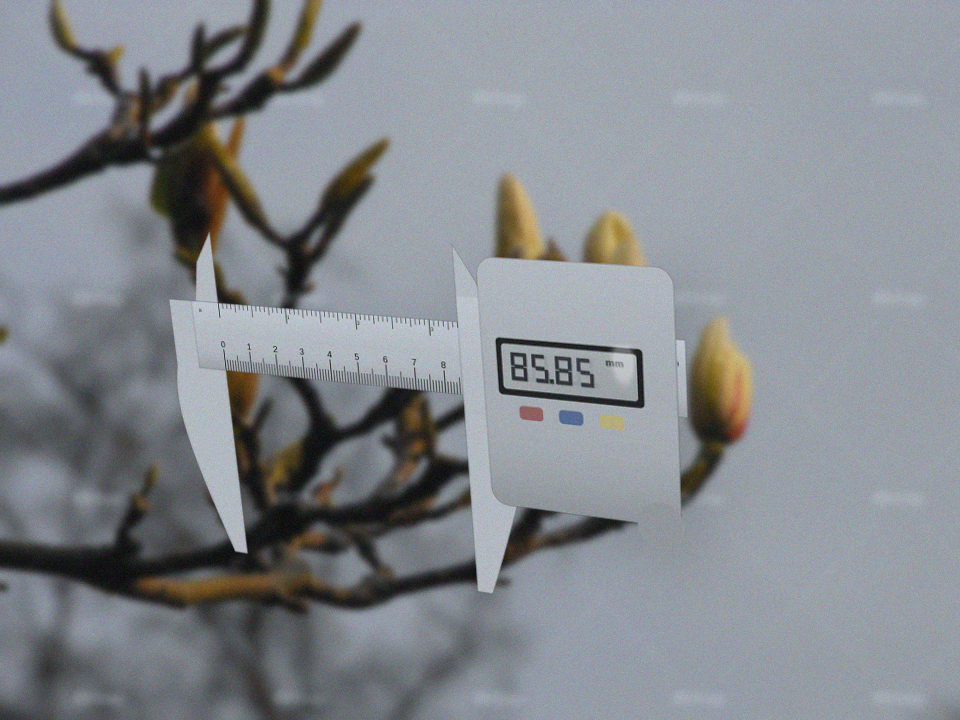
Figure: 85.85 mm
